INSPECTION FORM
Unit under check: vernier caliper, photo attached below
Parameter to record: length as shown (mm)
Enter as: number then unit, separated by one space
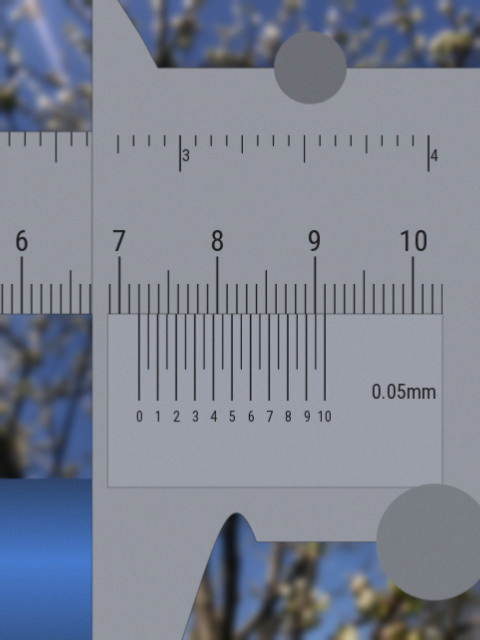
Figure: 72.0 mm
